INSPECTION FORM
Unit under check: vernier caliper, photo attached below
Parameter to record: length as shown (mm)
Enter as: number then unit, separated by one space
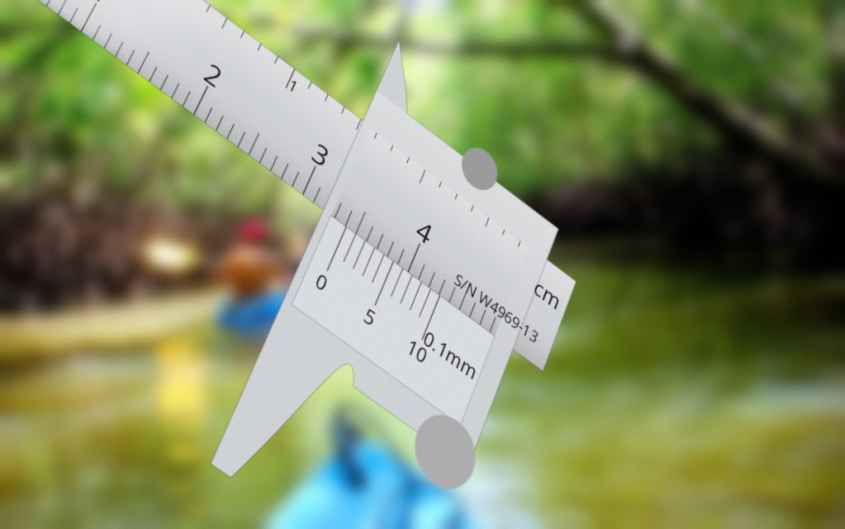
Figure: 34.1 mm
